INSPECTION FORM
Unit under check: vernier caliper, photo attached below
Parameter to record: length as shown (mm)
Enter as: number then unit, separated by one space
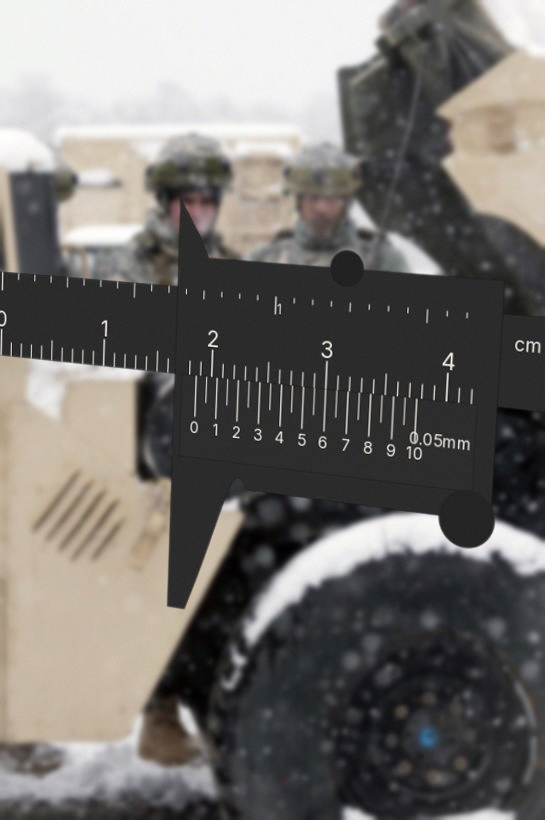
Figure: 18.6 mm
